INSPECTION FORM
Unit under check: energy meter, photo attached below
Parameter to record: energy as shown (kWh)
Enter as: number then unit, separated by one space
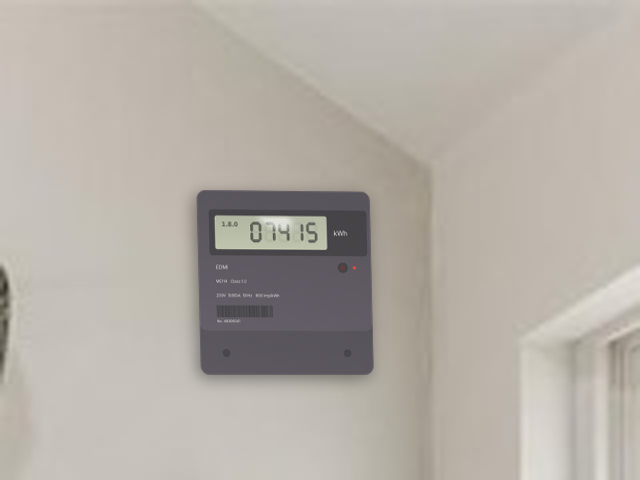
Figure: 7415 kWh
